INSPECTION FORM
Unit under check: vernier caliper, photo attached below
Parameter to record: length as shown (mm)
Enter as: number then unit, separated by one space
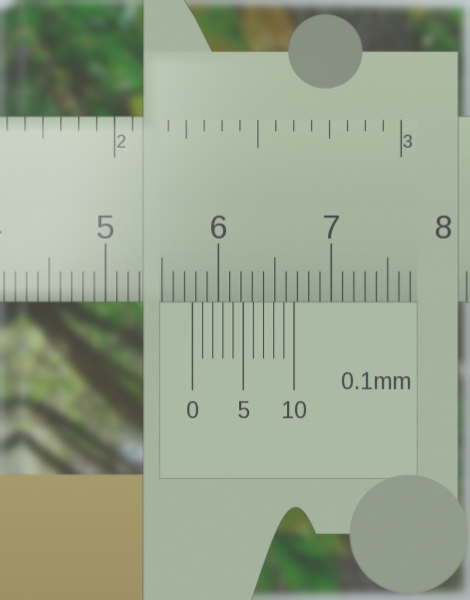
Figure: 57.7 mm
